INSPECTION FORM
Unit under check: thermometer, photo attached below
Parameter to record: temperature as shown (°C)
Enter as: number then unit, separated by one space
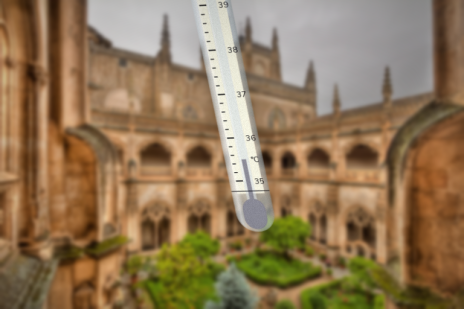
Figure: 35.5 °C
